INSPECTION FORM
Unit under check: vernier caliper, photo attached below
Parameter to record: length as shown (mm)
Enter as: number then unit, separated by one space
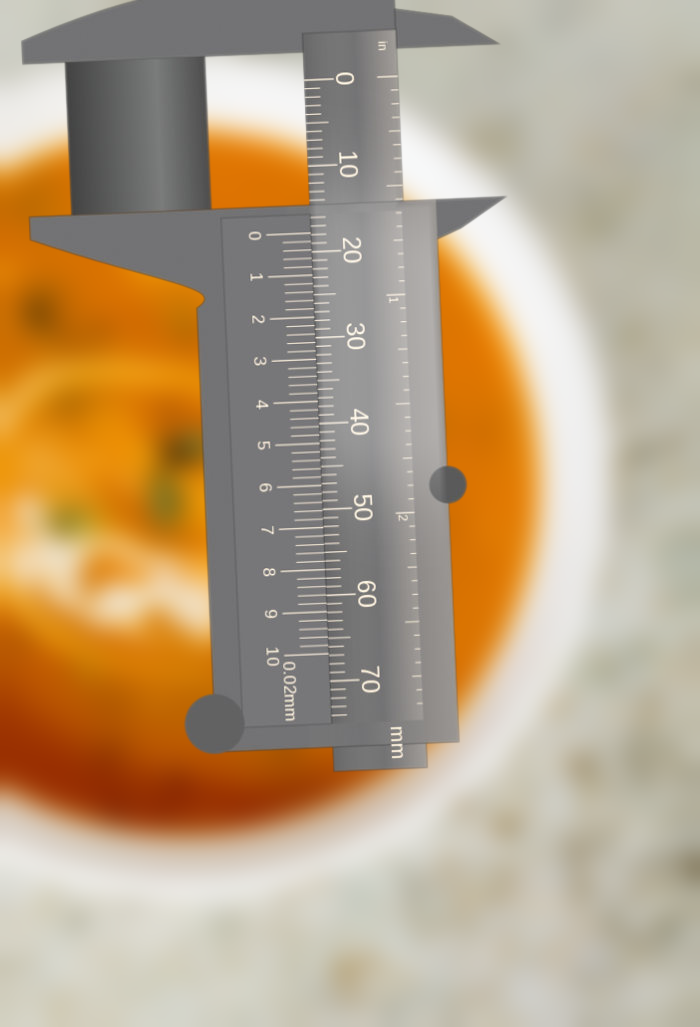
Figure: 17.8 mm
